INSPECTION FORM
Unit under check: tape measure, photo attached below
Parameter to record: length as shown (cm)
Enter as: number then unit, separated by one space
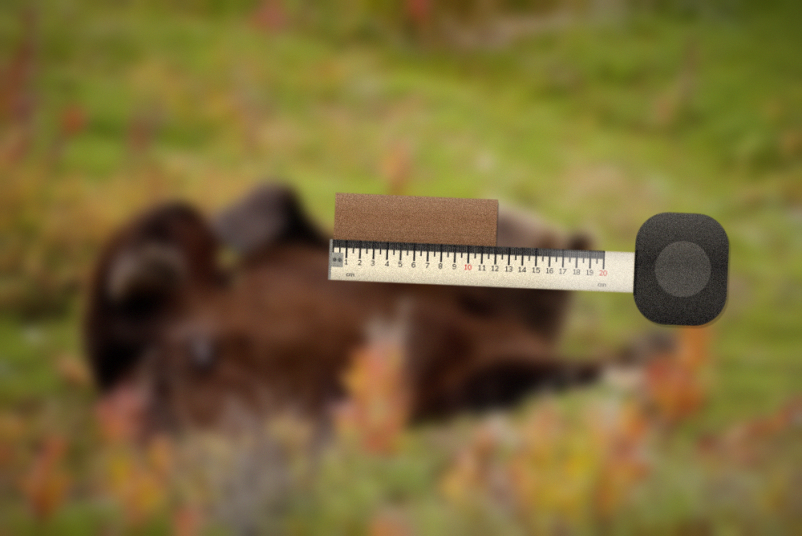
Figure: 12 cm
